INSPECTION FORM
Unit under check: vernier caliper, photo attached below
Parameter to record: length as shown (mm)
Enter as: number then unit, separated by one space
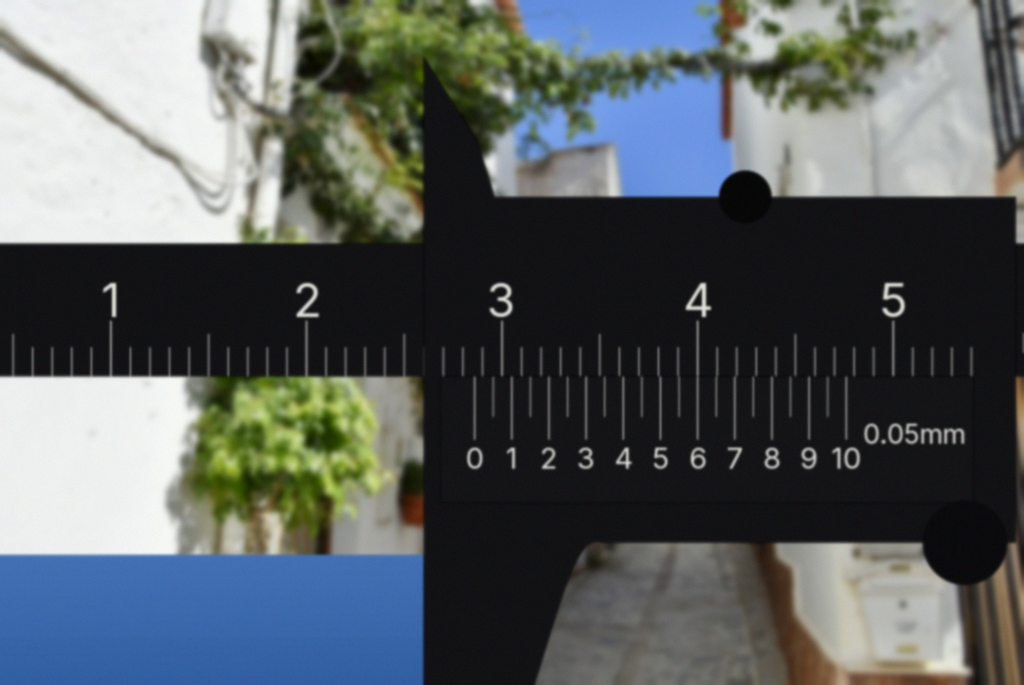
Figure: 28.6 mm
